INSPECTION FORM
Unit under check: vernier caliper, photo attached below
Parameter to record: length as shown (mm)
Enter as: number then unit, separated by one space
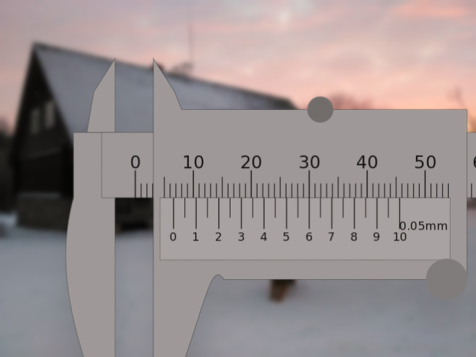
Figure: 6.6 mm
